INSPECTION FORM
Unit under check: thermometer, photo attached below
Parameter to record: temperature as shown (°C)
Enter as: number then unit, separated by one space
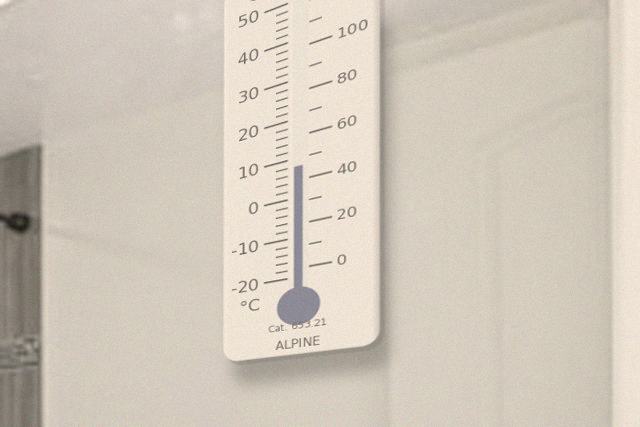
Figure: 8 °C
